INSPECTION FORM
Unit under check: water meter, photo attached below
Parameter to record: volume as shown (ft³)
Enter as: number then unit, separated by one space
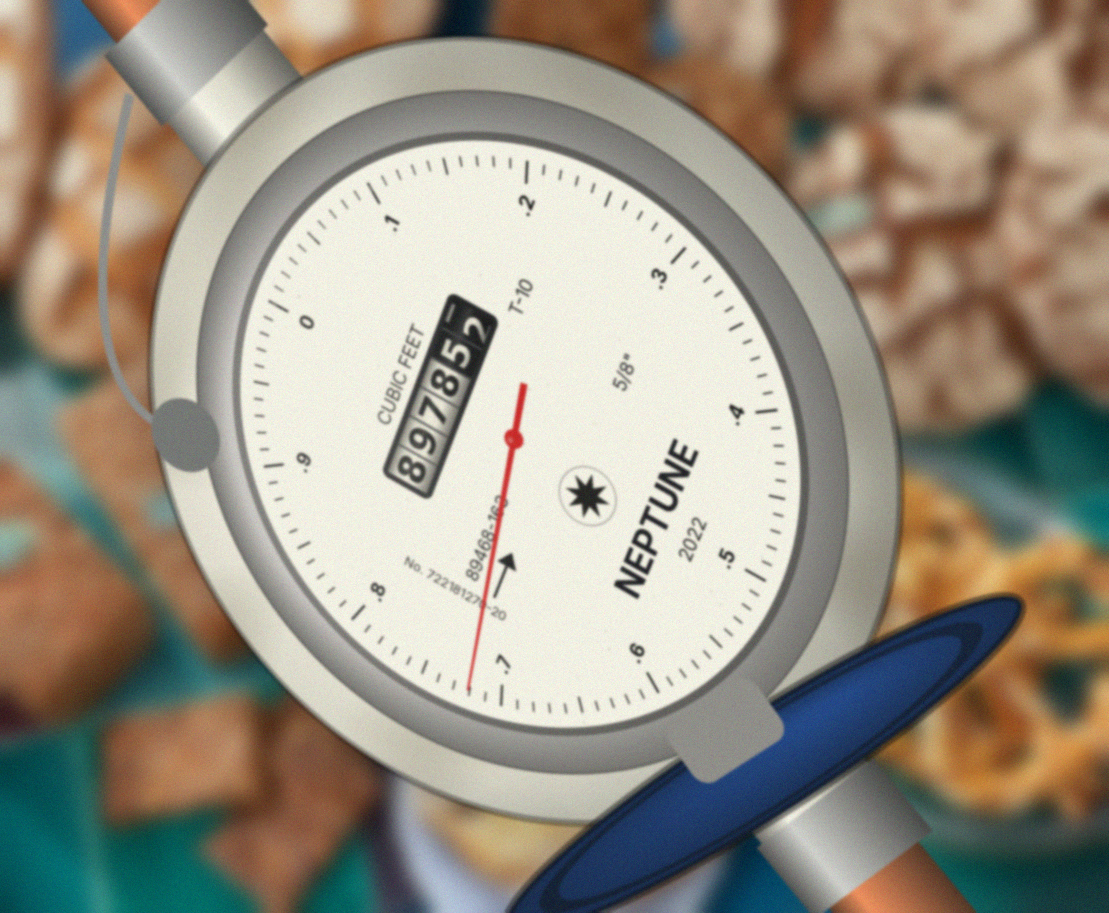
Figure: 897851.72 ft³
